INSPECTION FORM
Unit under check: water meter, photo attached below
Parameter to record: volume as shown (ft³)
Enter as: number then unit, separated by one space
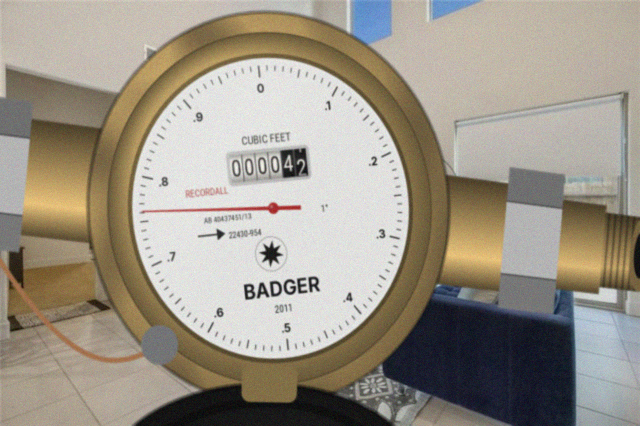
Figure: 41.76 ft³
